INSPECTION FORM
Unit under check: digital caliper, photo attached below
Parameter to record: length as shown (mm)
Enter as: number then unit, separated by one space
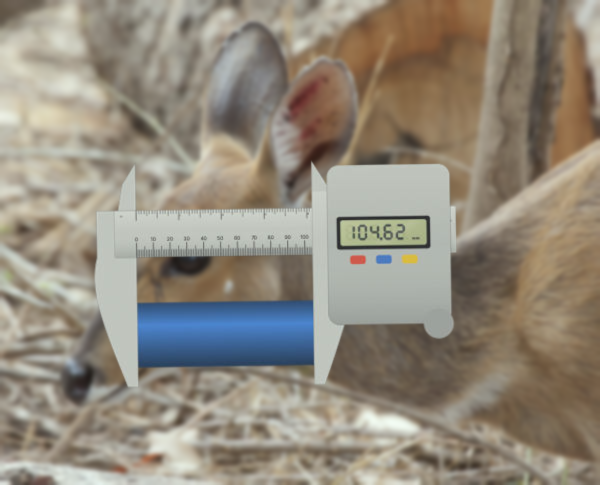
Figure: 104.62 mm
